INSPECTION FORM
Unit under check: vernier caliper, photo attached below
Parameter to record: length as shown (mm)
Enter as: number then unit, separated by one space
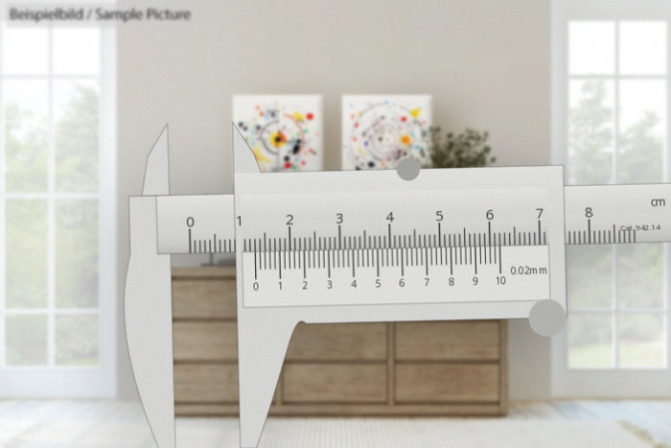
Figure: 13.0 mm
